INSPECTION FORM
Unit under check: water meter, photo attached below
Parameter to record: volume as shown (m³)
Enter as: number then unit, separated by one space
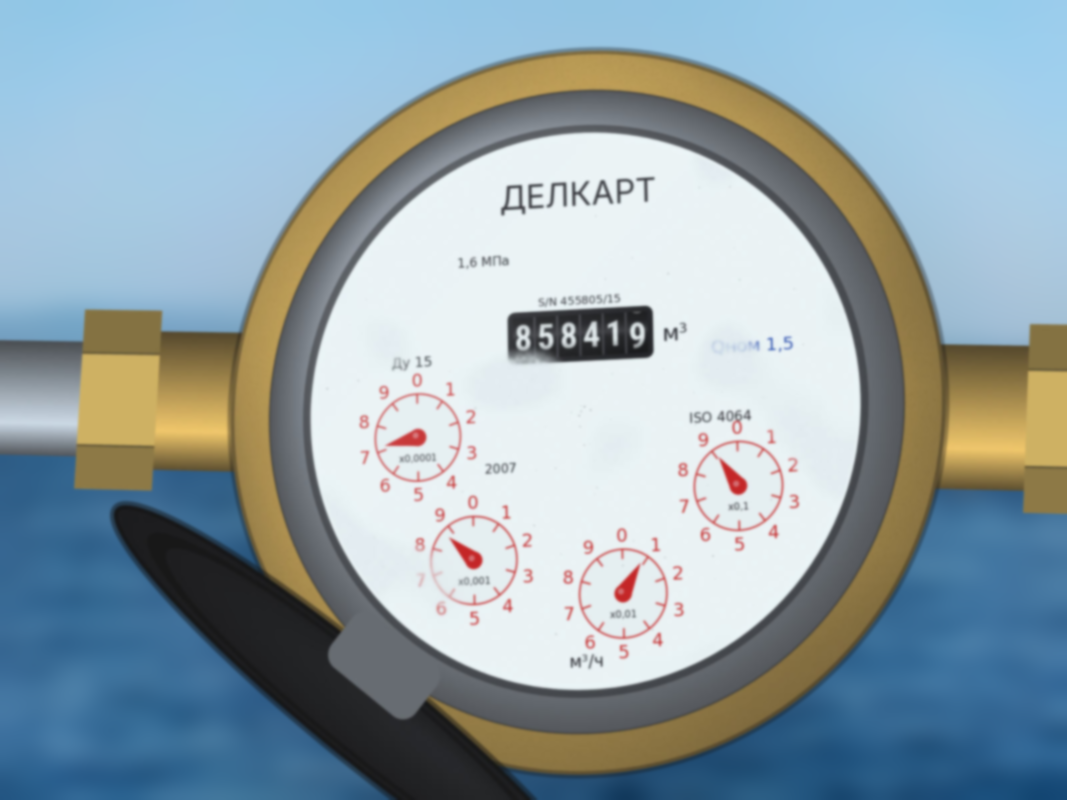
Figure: 858418.9087 m³
